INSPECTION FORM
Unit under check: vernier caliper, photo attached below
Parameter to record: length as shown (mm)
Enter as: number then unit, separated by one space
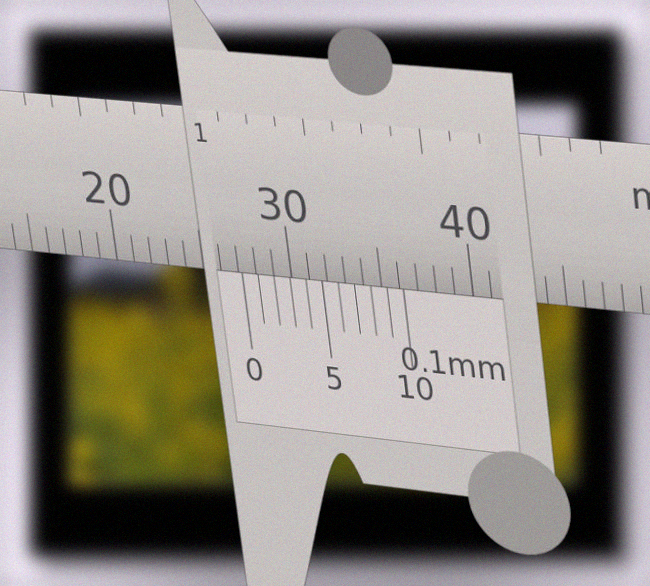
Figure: 27.2 mm
